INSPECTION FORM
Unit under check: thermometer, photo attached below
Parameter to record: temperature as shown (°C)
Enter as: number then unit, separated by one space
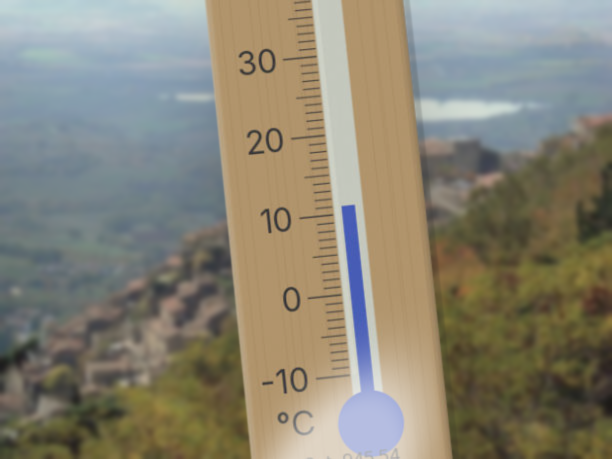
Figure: 11 °C
